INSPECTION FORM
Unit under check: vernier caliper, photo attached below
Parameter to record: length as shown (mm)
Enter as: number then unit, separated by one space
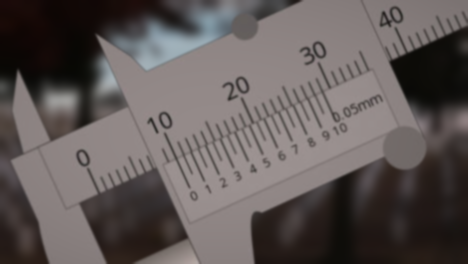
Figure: 10.0 mm
